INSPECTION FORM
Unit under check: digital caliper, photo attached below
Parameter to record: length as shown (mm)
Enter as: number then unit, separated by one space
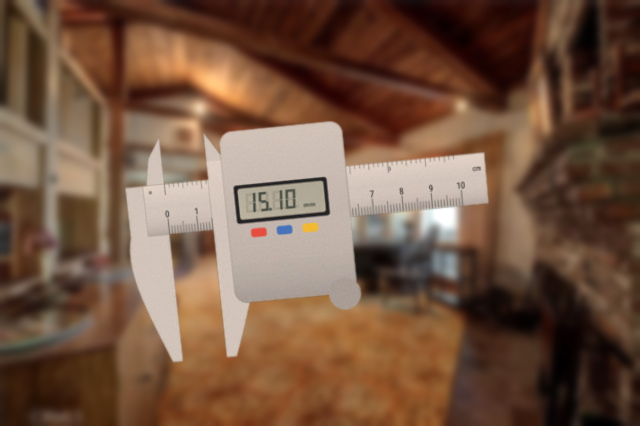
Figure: 15.10 mm
